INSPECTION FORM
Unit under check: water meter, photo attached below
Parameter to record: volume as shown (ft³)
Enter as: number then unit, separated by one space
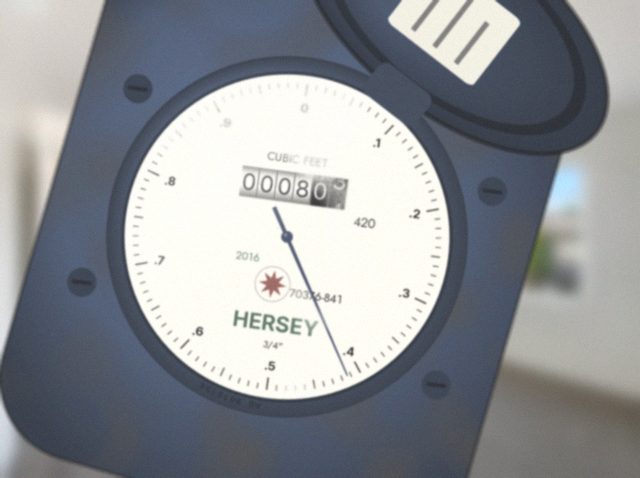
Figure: 803.41 ft³
